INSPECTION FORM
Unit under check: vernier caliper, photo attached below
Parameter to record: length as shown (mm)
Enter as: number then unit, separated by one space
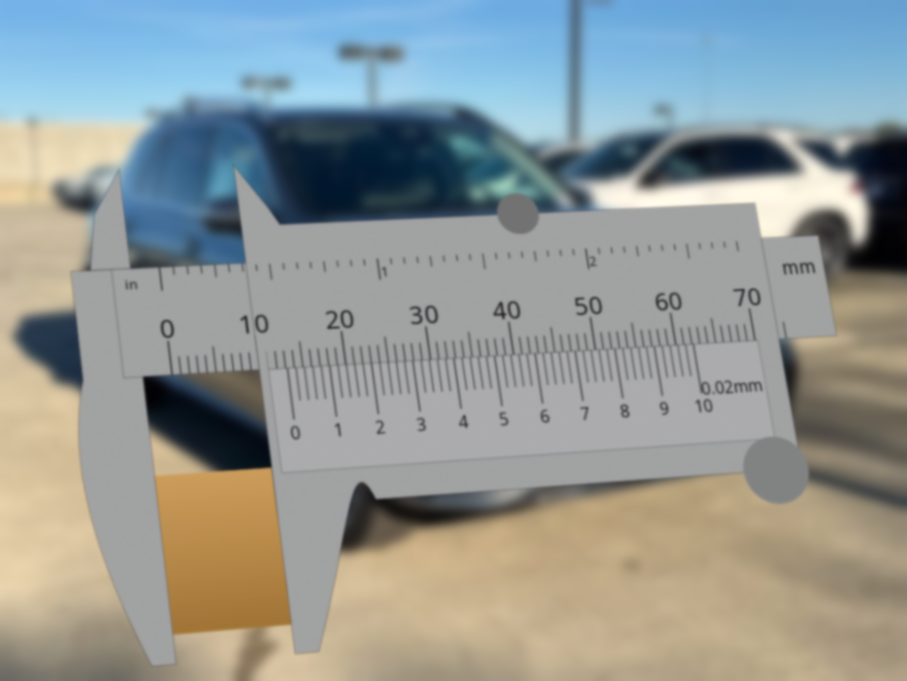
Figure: 13.2 mm
